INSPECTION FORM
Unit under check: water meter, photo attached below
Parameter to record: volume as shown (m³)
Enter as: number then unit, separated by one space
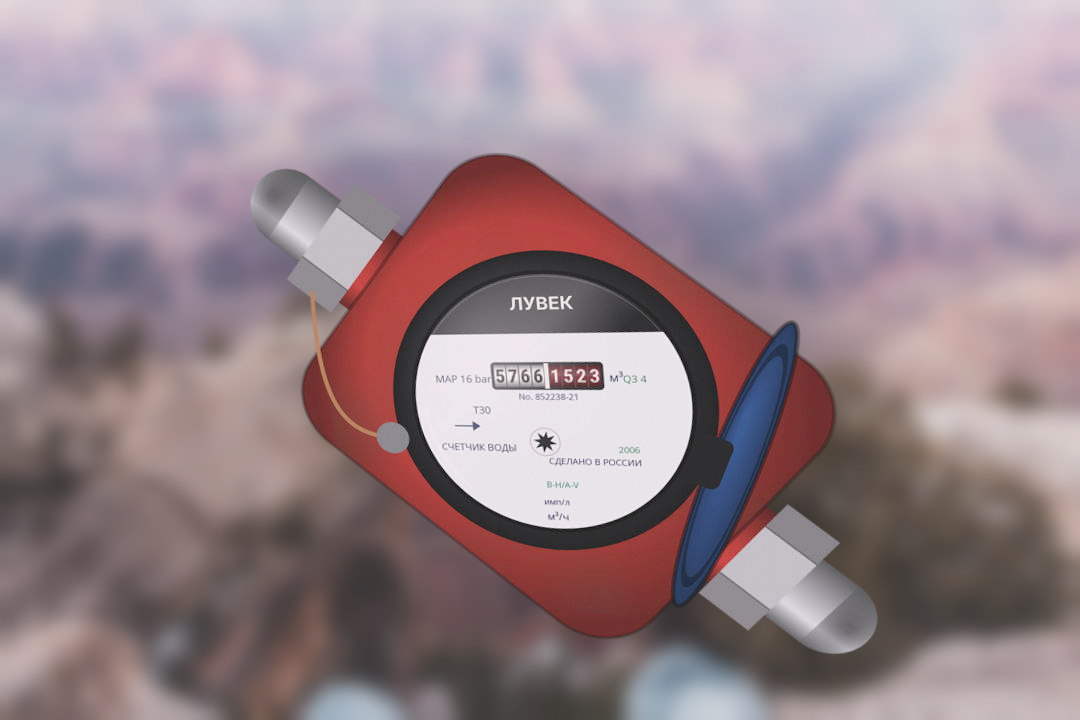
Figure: 5766.1523 m³
